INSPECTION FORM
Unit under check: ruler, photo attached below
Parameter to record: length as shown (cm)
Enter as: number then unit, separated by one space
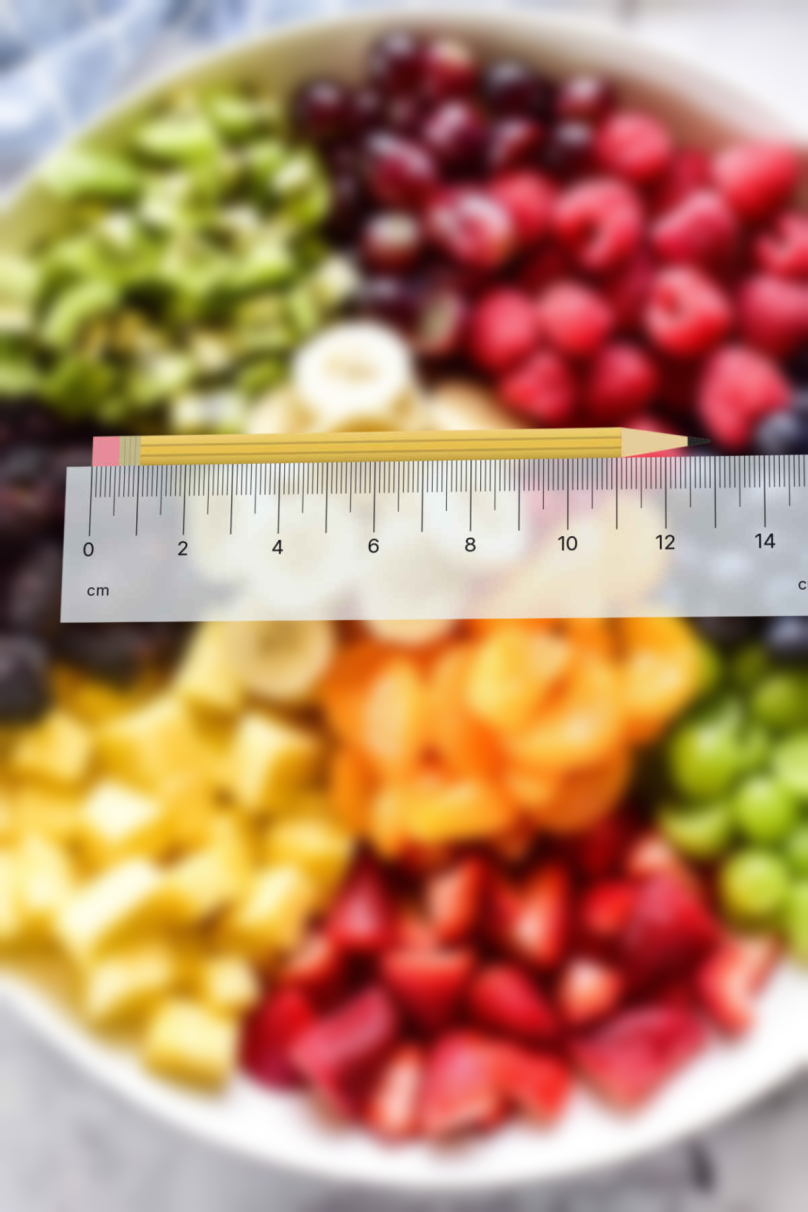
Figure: 12.9 cm
